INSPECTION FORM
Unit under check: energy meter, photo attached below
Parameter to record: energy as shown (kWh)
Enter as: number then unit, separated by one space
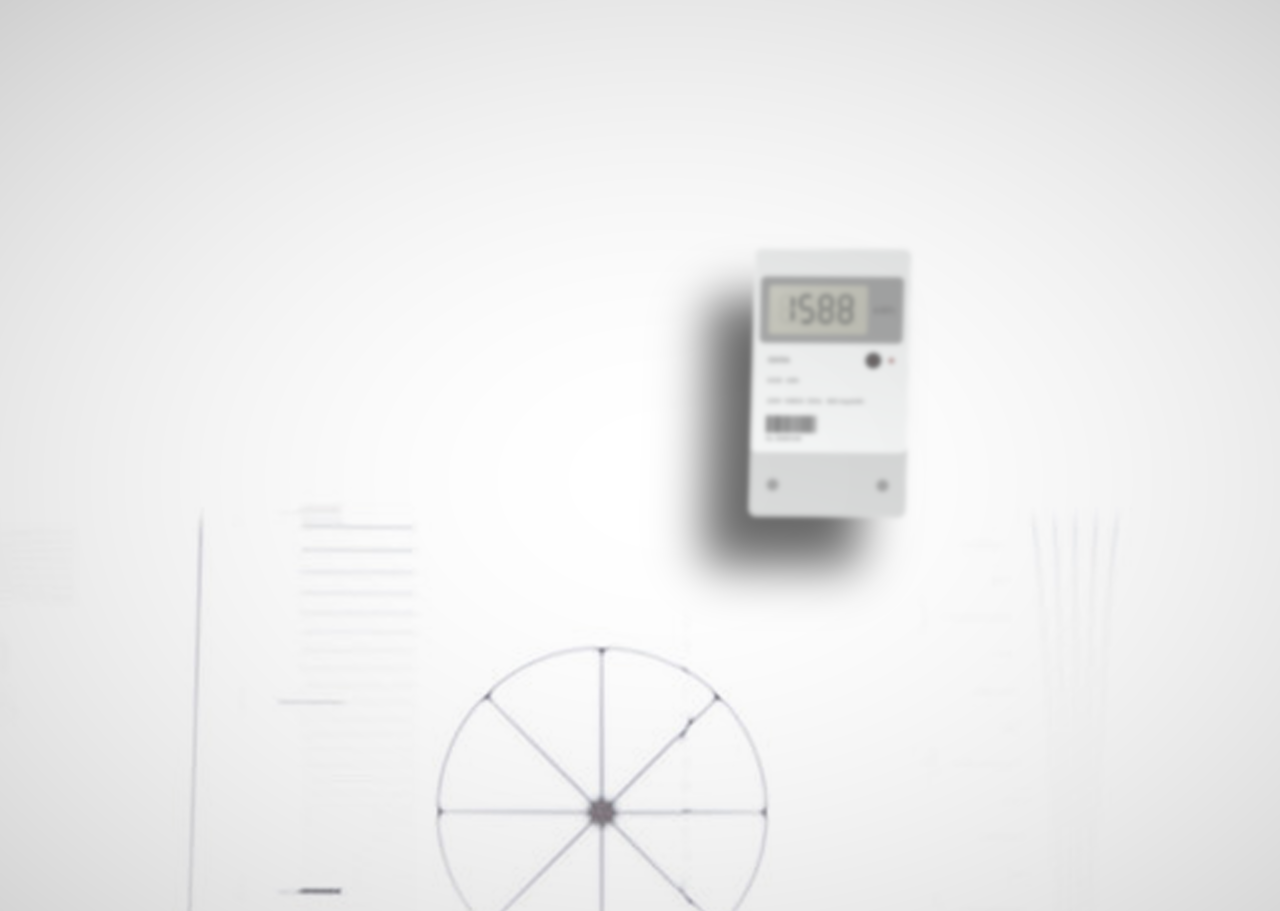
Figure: 1588 kWh
